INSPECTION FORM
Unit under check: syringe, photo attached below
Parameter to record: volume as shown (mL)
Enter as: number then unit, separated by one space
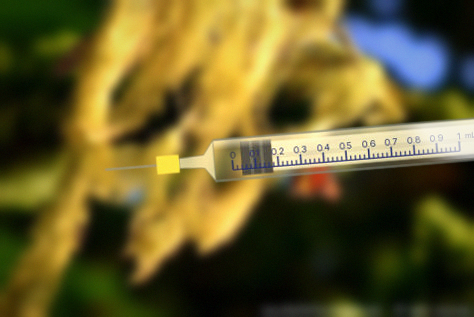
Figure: 0.04 mL
